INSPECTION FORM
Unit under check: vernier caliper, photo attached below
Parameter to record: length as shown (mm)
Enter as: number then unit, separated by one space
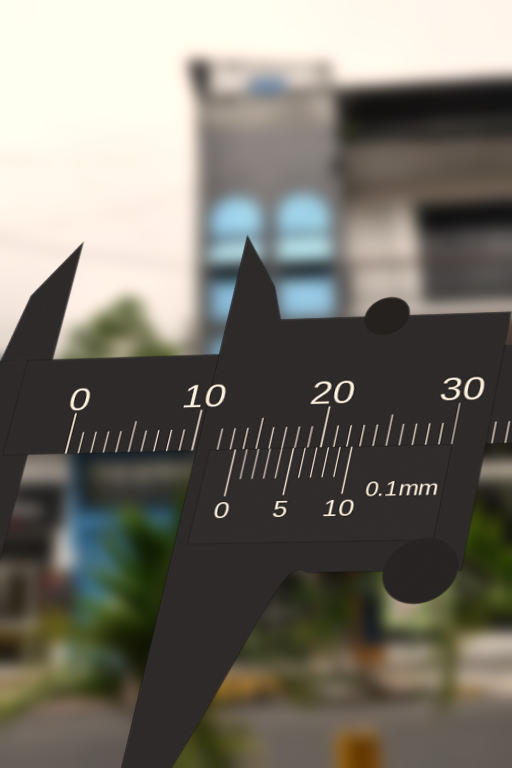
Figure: 13.4 mm
